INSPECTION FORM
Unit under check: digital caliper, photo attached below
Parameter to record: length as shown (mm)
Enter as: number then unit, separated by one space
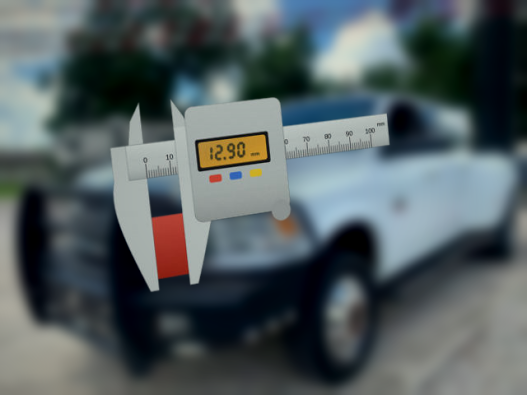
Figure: 12.90 mm
